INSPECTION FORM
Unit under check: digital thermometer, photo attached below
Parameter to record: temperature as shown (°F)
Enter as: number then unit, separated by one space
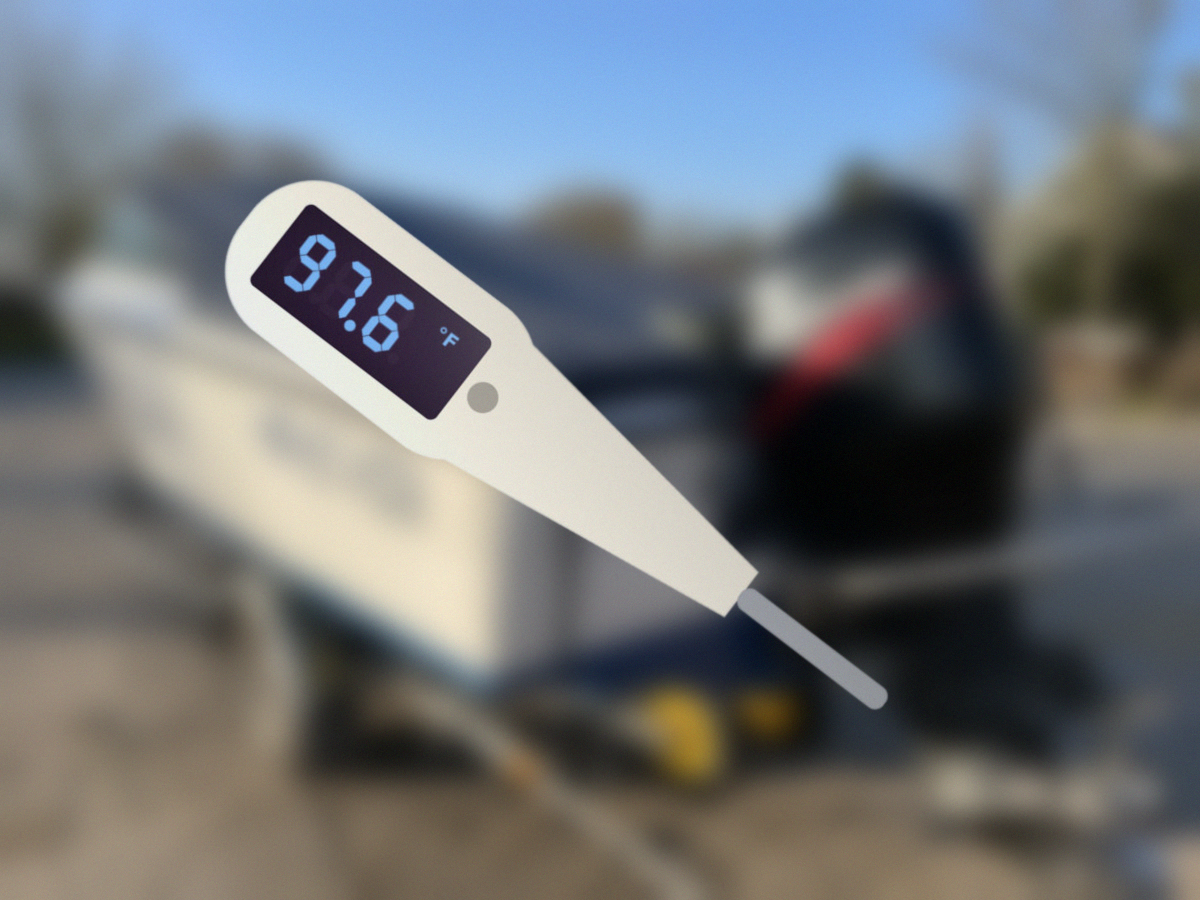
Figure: 97.6 °F
